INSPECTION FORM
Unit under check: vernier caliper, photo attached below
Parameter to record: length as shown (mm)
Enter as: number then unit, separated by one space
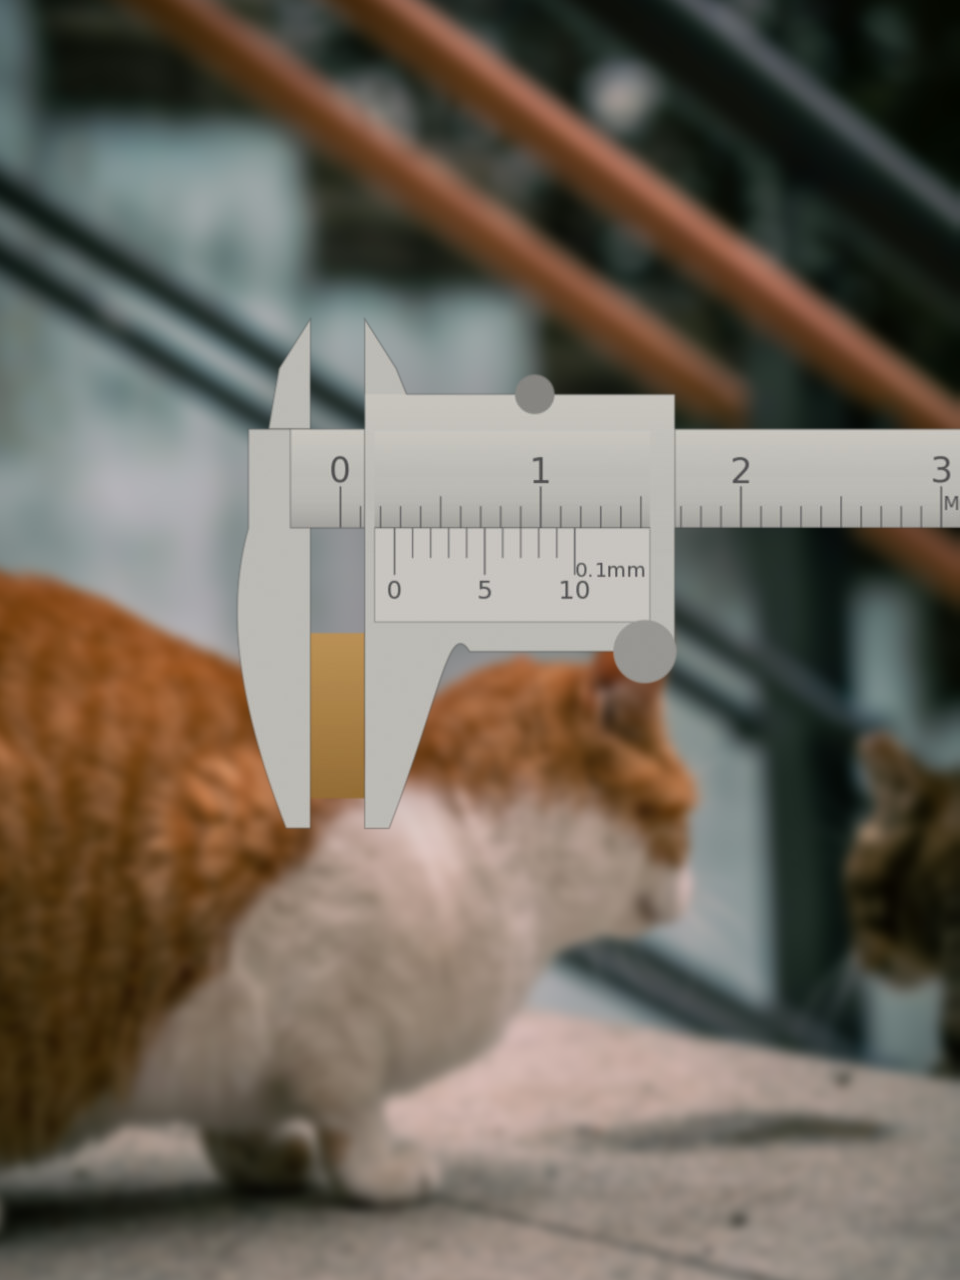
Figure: 2.7 mm
